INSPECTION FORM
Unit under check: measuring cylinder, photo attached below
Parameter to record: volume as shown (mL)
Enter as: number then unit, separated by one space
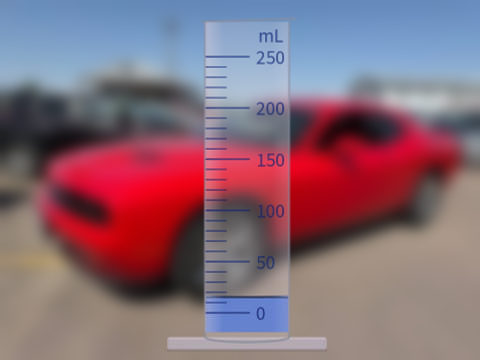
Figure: 15 mL
